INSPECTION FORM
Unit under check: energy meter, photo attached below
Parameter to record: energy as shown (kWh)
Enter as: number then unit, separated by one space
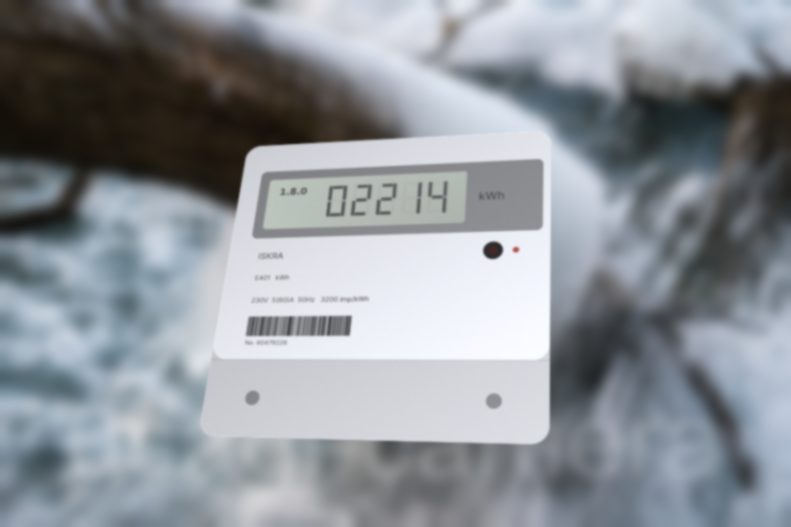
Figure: 2214 kWh
